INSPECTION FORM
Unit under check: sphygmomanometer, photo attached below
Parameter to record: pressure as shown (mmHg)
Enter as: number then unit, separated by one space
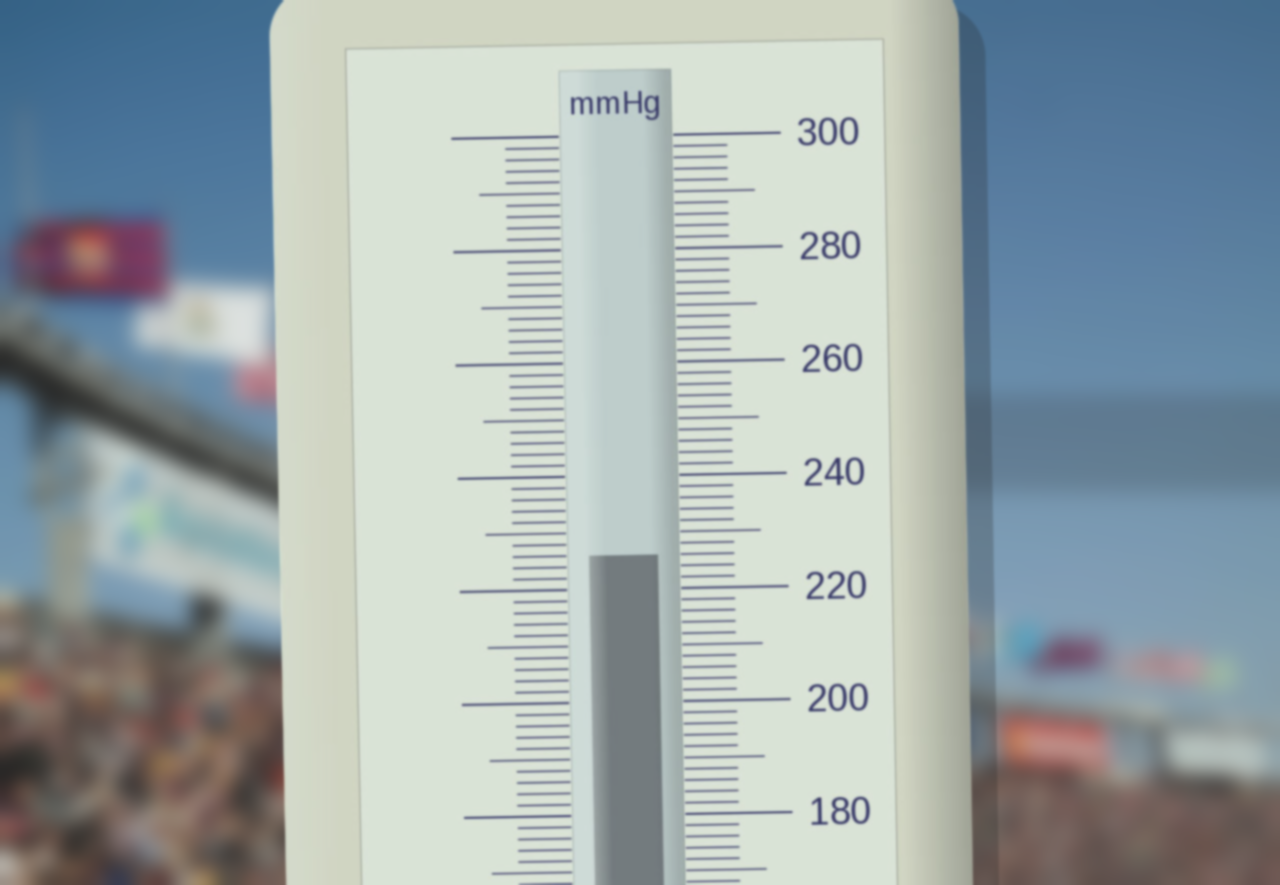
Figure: 226 mmHg
